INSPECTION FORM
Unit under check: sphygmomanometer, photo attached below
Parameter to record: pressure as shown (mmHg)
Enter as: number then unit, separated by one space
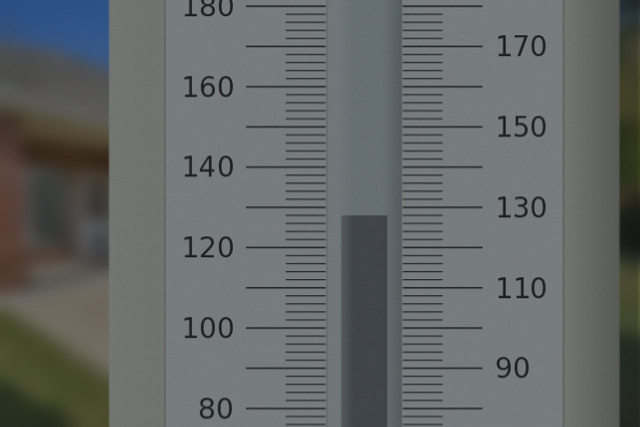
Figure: 128 mmHg
